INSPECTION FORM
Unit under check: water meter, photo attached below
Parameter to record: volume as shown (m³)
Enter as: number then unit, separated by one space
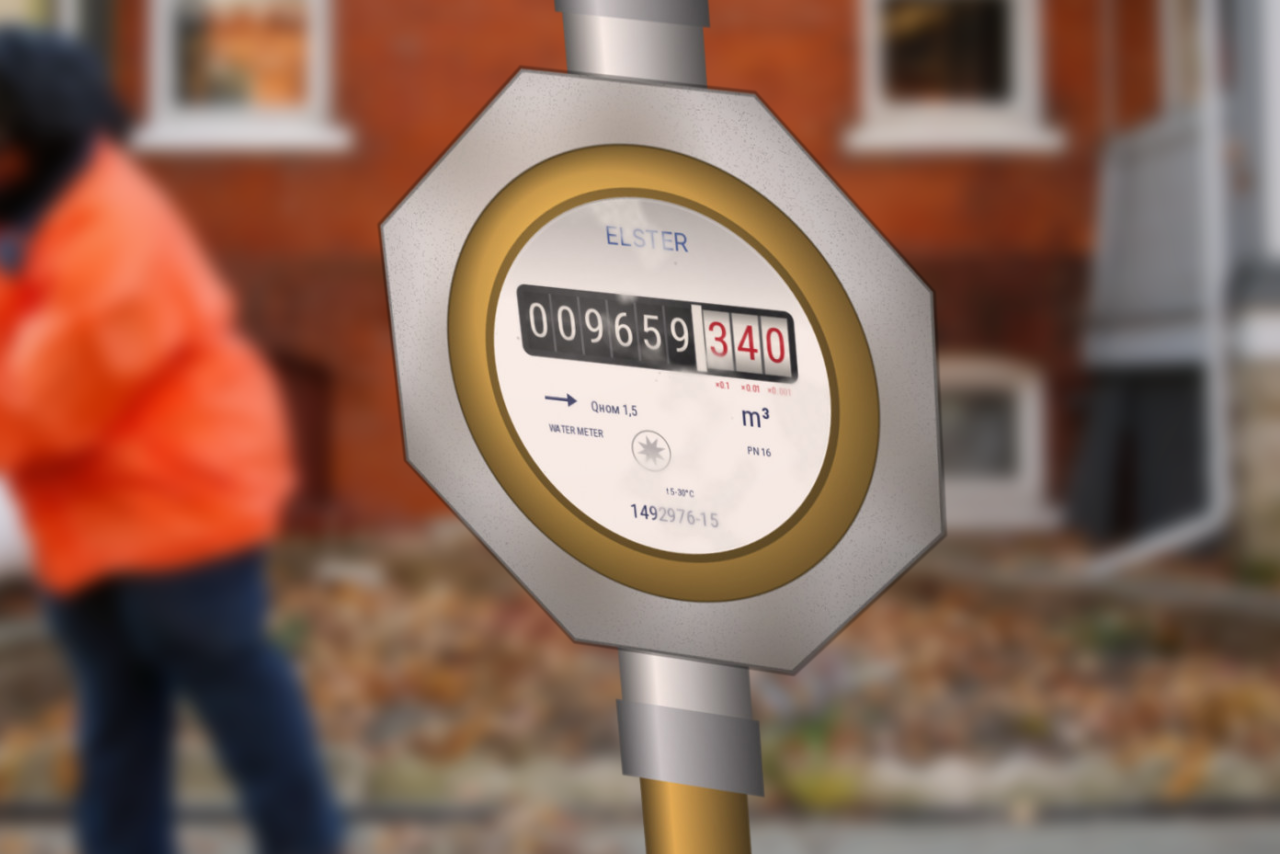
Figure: 9659.340 m³
